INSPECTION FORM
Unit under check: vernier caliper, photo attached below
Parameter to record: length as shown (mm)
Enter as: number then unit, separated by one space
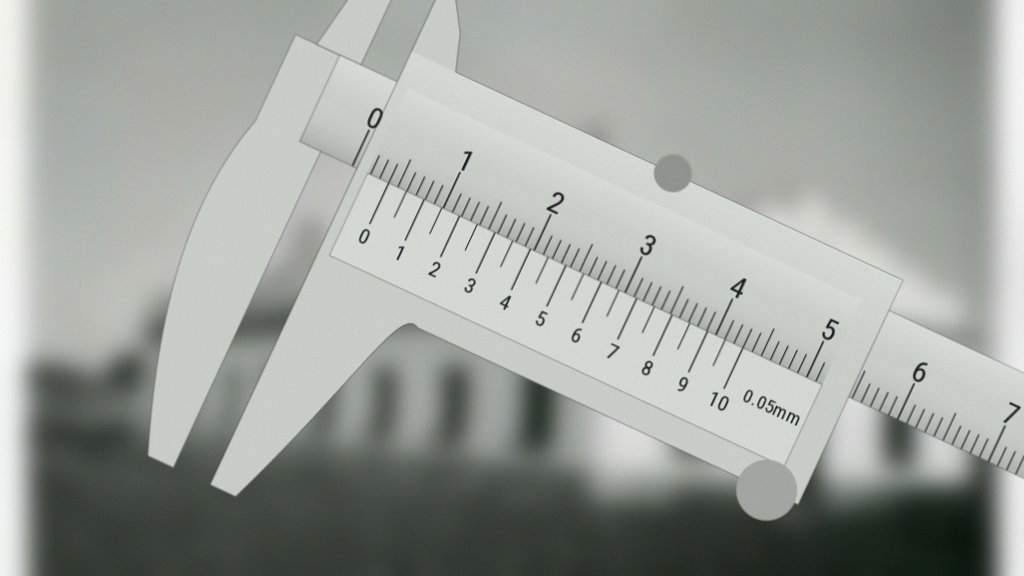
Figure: 4.0 mm
